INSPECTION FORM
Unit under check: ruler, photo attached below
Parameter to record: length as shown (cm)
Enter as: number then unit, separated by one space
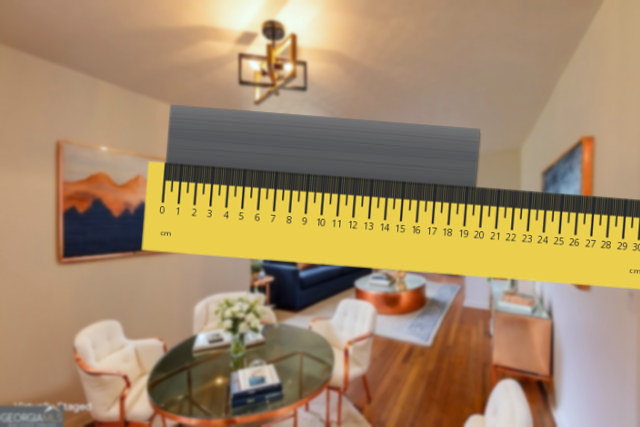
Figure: 19.5 cm
